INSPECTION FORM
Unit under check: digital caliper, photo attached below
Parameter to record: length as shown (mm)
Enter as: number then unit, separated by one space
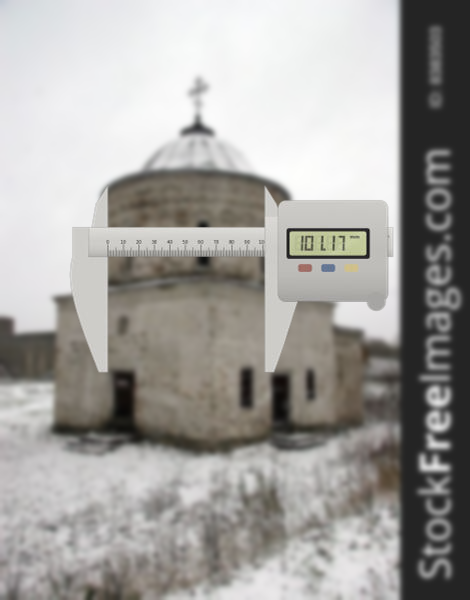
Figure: 101.17 mm
